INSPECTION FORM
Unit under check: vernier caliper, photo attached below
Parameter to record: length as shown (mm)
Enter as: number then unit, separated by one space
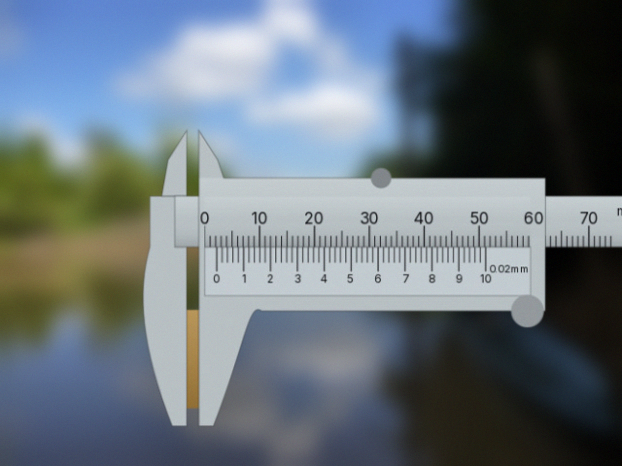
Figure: 2.2 mm
